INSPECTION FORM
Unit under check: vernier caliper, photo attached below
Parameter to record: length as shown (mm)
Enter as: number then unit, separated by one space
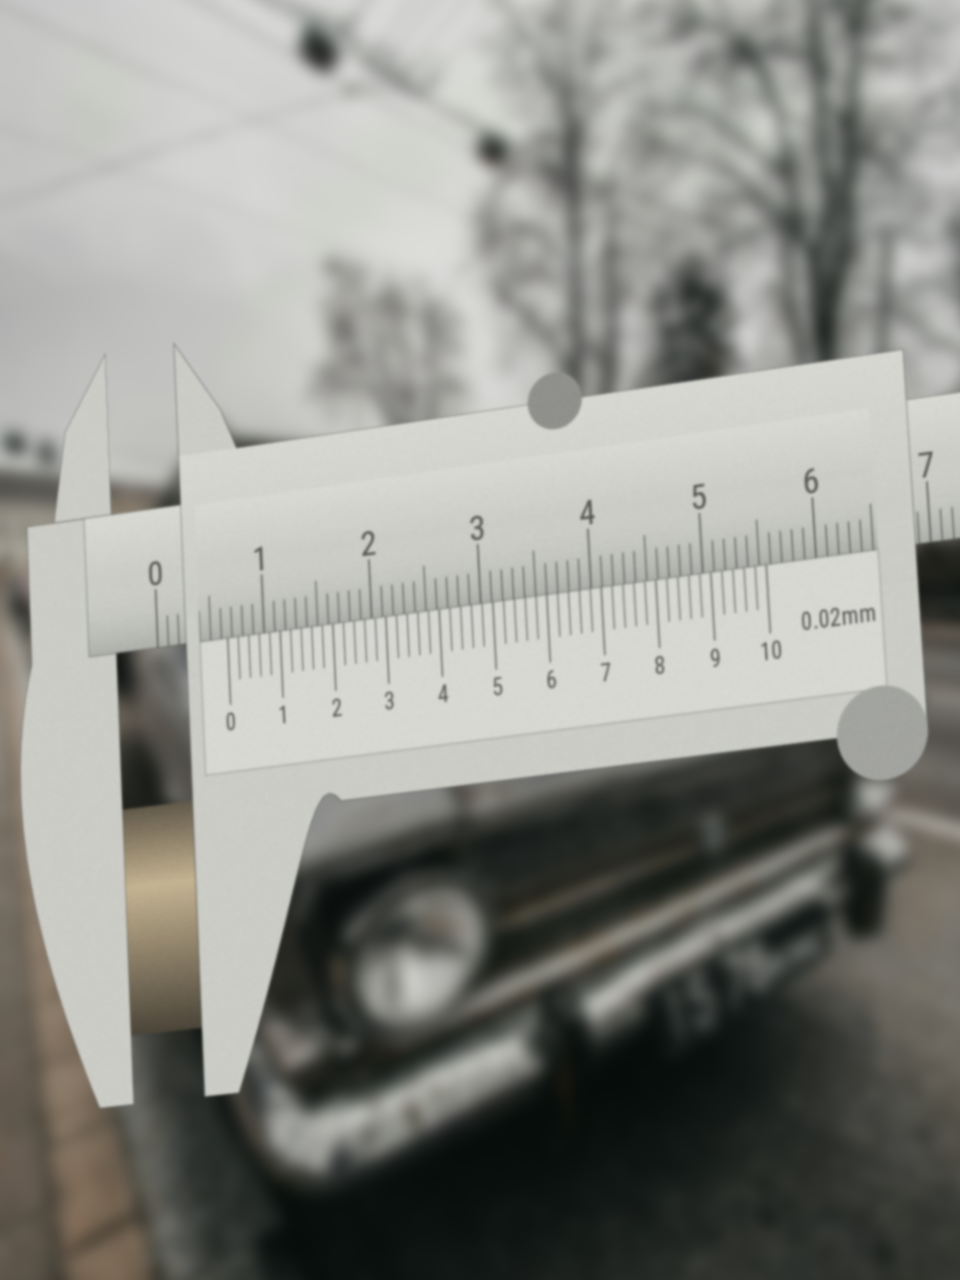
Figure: 6.6 mm
